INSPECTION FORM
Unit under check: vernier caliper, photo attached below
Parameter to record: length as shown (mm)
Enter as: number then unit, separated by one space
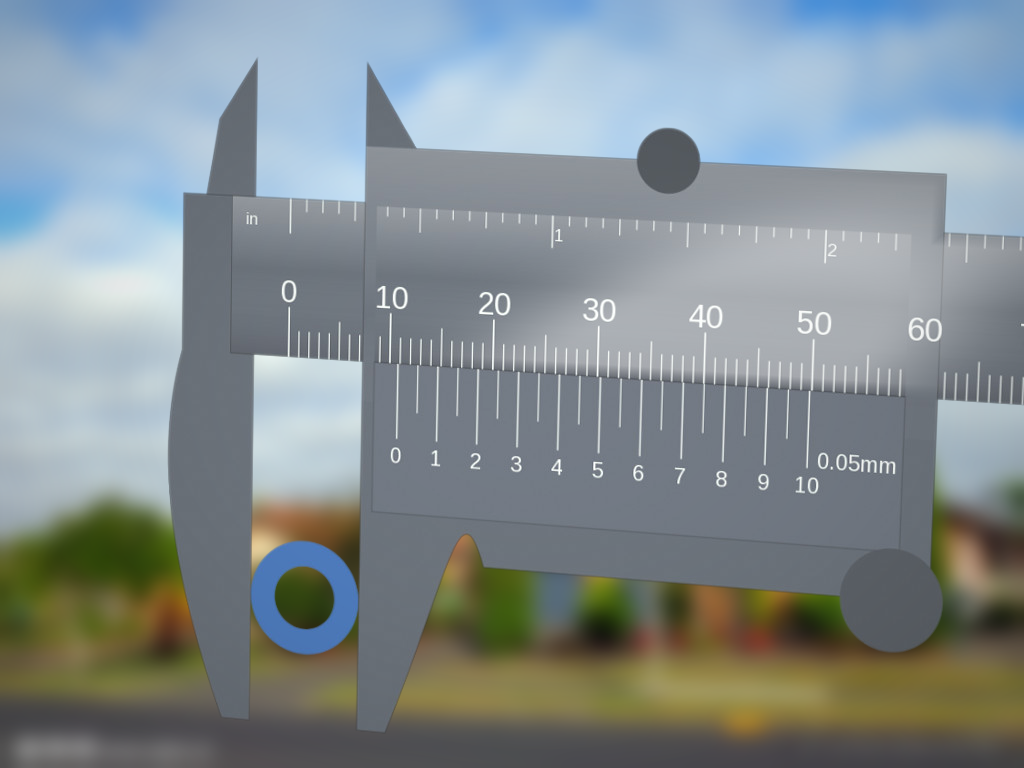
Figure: 10.8 mm
